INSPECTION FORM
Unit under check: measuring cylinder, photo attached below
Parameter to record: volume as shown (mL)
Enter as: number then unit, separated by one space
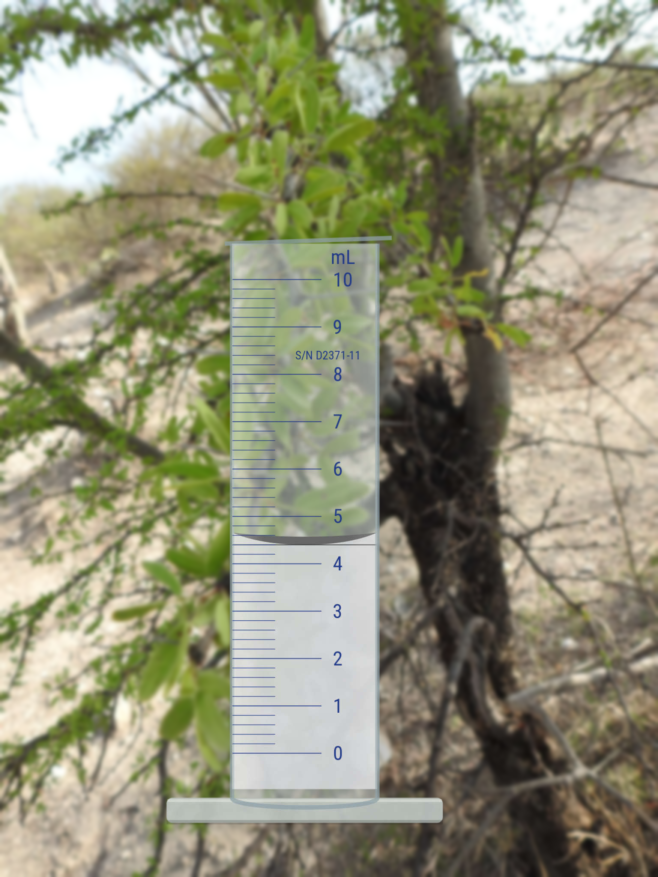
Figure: 4.4 mL
